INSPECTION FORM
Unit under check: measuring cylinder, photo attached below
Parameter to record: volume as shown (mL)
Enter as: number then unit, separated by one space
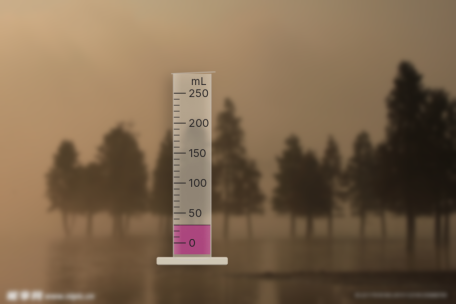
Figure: 30 mL
